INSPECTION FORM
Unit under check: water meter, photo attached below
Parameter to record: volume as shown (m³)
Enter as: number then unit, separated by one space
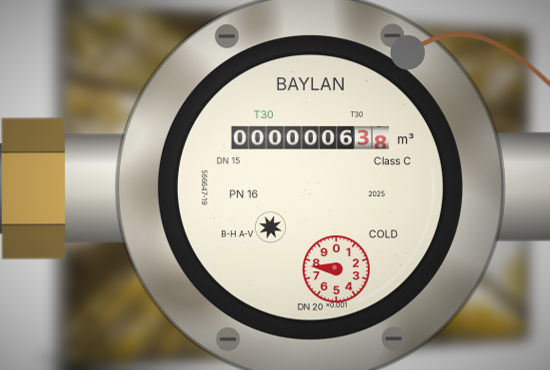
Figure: 6.377 m³
